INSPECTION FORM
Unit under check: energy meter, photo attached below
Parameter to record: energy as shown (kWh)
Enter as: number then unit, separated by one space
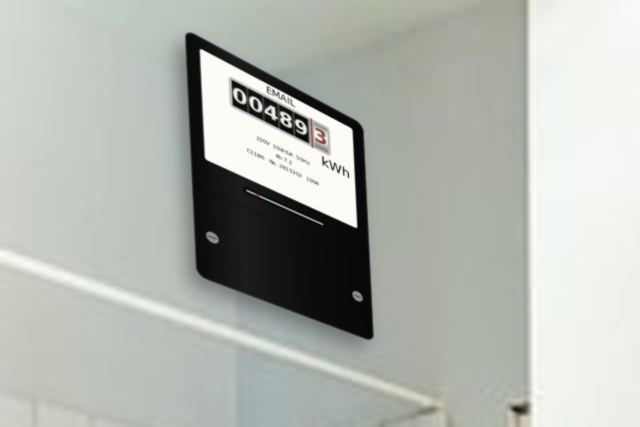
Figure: 489.3 kWh
